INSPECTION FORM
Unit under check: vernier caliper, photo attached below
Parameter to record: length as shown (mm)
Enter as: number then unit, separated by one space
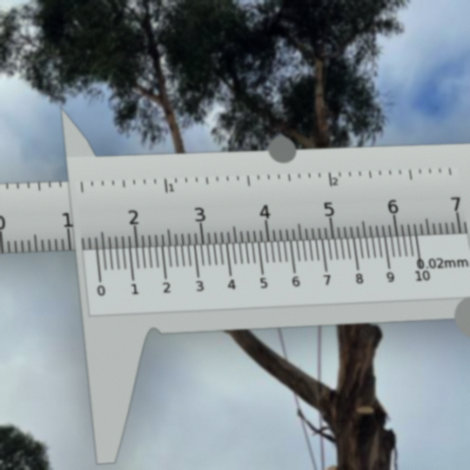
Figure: 14.0 mm
